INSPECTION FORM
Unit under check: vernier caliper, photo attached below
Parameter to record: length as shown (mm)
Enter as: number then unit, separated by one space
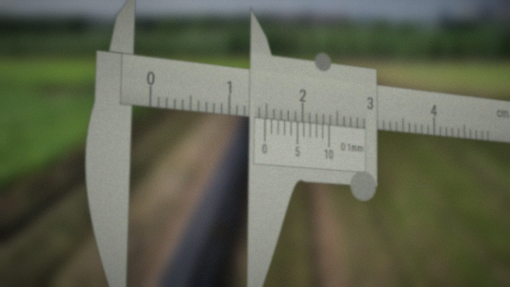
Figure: 14.8 mm
